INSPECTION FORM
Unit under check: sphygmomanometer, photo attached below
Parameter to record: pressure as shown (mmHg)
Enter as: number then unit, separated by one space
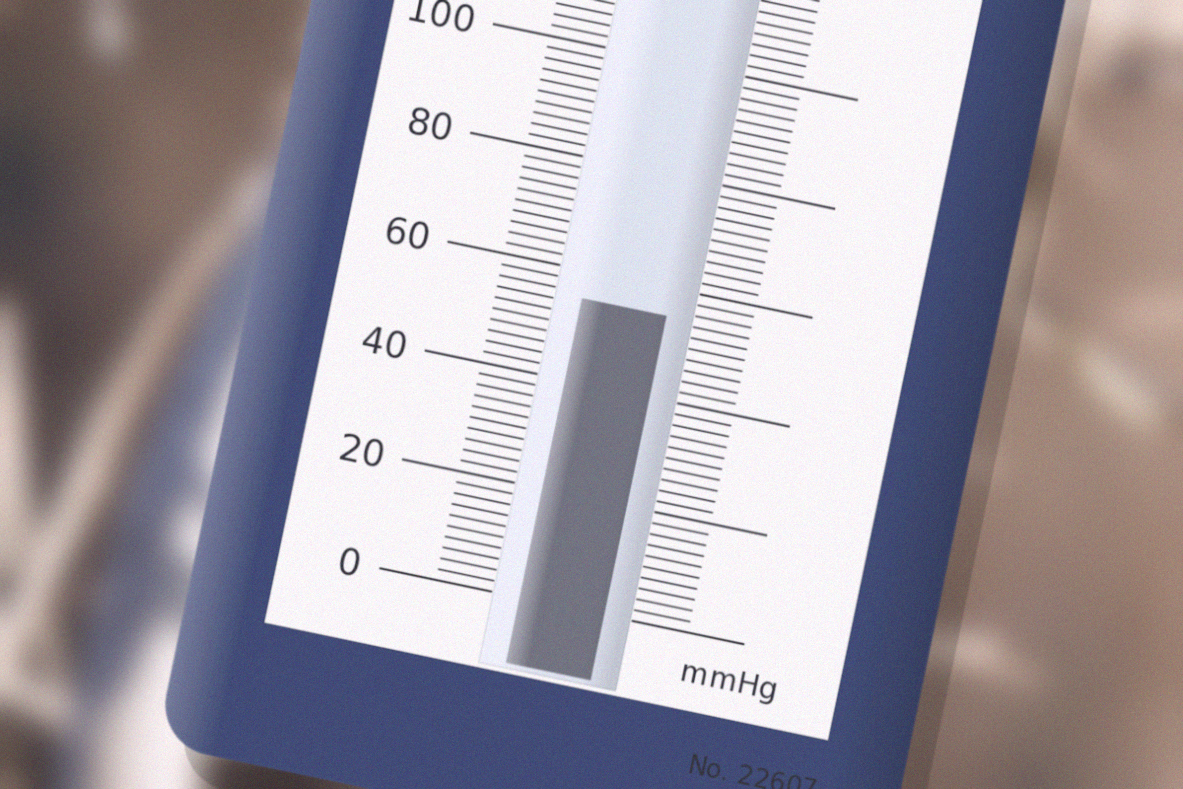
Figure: 55 mmHg
